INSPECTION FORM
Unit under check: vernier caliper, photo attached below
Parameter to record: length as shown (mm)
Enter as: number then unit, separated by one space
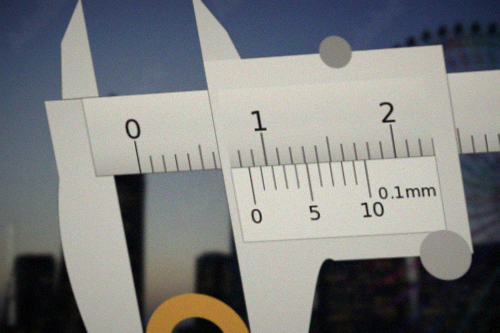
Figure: 8.6 mm
